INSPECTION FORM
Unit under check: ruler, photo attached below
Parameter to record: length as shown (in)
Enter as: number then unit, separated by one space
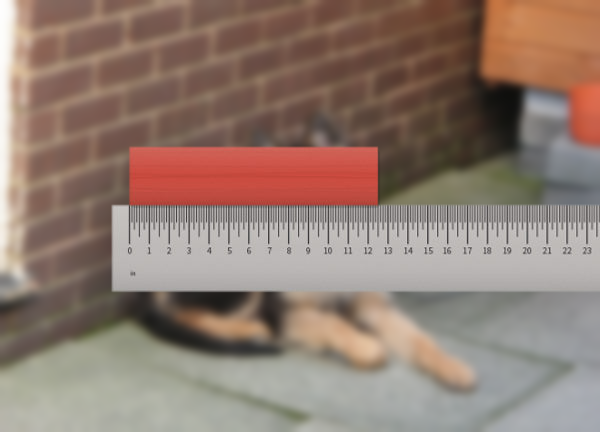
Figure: 12.5 in
